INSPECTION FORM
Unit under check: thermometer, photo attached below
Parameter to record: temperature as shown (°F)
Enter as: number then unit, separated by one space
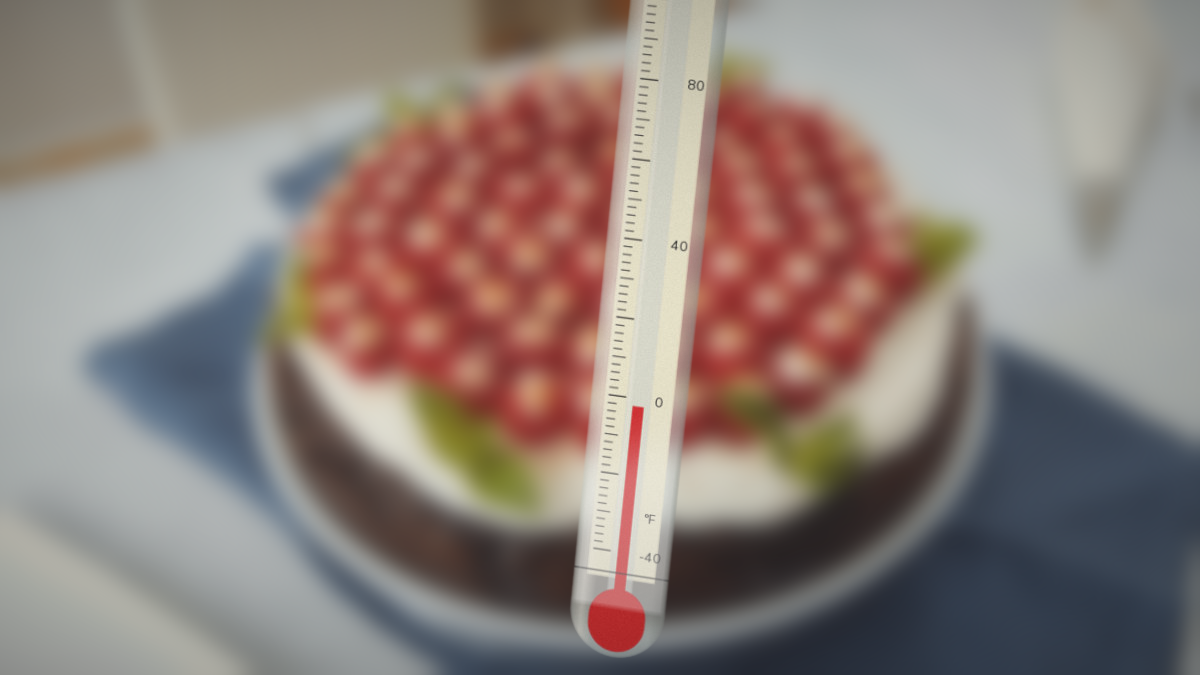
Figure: -2 °F
